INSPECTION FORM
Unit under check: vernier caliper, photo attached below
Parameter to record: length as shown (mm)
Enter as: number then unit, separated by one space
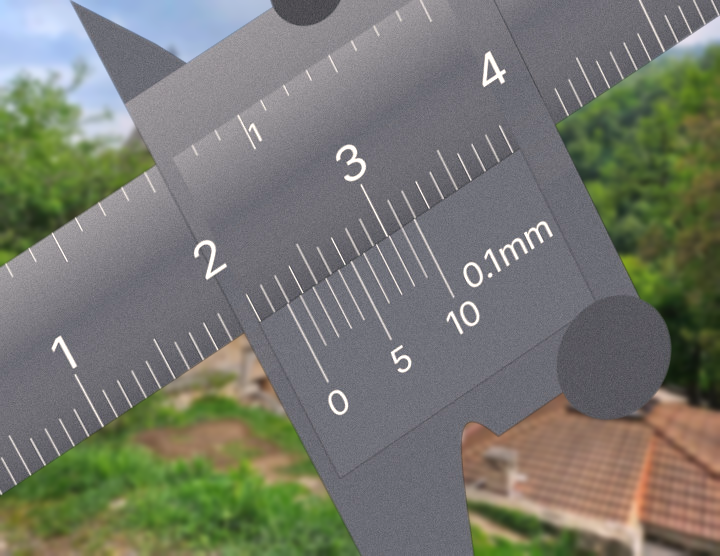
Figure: 22.9 mm
